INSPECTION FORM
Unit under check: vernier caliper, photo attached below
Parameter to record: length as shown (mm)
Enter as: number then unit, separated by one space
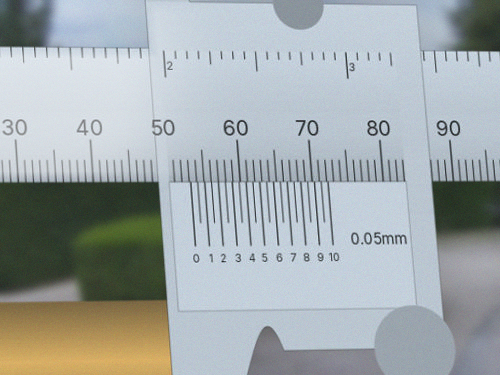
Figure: 53.2 mm
